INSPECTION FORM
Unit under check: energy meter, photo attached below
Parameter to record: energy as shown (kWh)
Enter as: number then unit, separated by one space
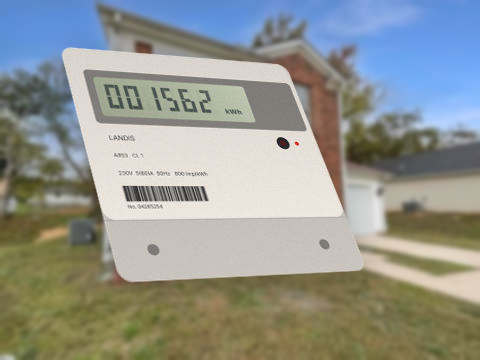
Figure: 1562 kWh
